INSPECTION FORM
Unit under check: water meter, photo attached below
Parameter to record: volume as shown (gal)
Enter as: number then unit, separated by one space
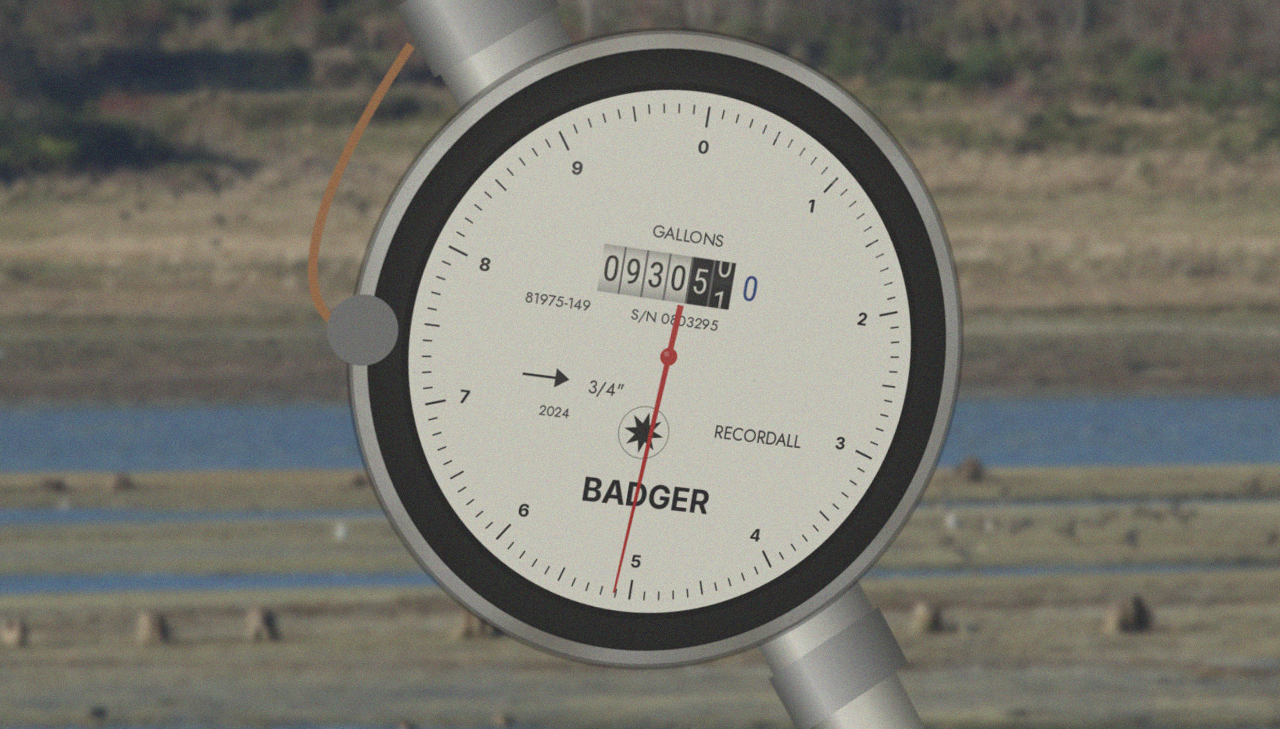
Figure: 930505.1 gal
